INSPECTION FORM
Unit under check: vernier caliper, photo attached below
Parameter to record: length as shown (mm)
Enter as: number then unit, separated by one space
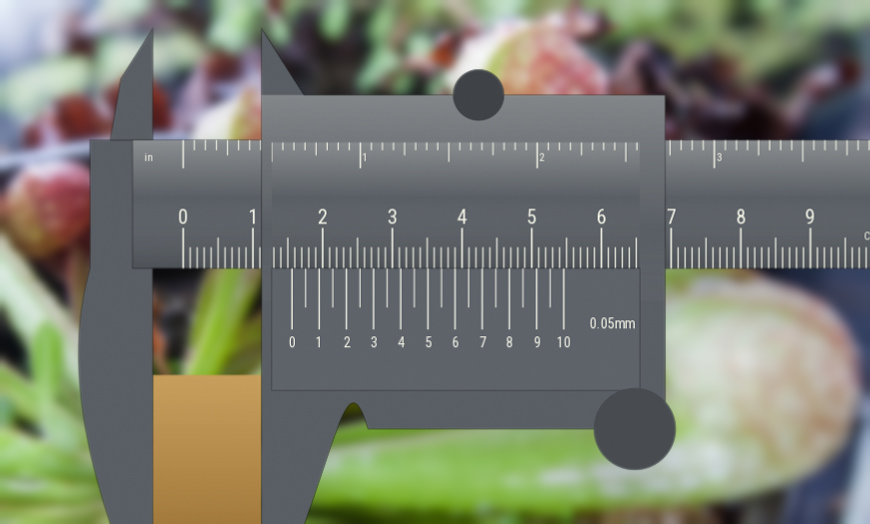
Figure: 15.6 mm
